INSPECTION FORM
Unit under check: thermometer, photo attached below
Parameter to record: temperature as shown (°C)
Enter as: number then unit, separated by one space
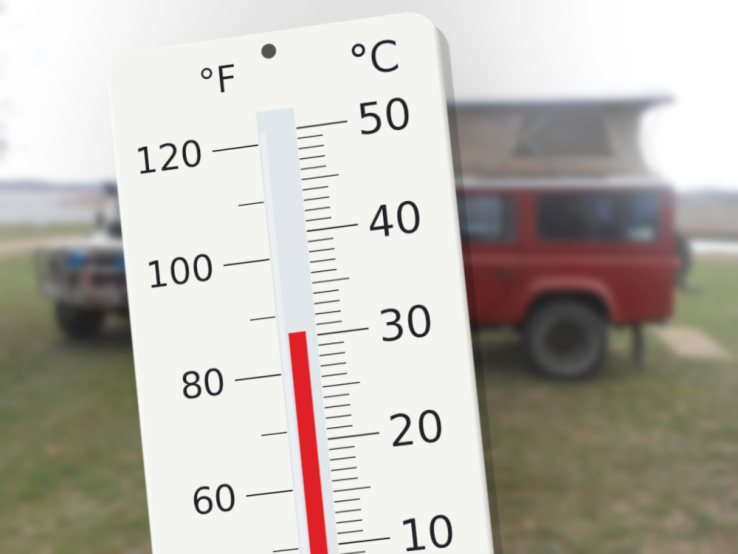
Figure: 30.5 °C
